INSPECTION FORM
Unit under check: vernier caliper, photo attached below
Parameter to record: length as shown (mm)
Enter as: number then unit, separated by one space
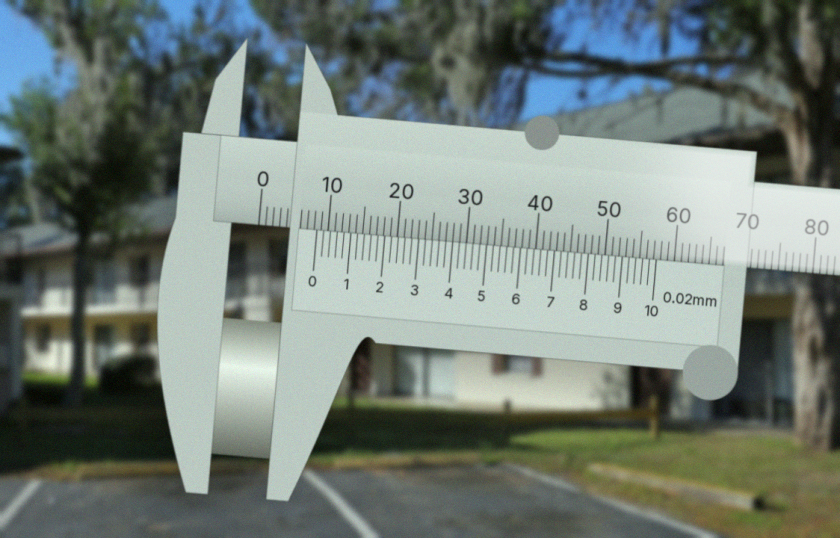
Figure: 8.4 mm
